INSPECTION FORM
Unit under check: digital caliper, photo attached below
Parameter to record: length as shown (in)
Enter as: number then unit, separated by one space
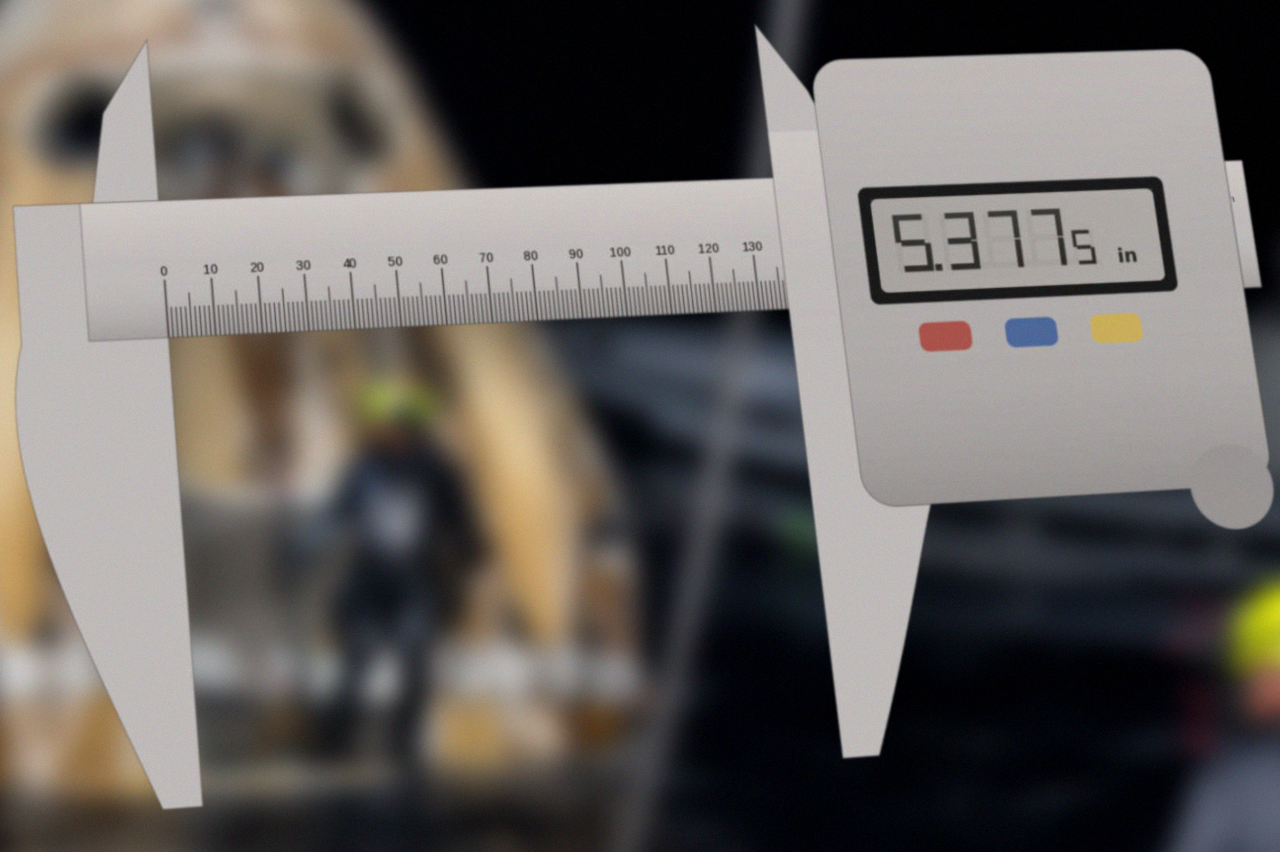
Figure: 5.3775 in
